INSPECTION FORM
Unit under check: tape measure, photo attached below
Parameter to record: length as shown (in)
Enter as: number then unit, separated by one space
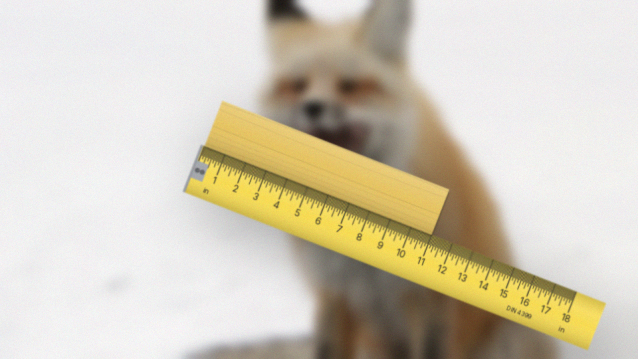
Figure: 11 in
